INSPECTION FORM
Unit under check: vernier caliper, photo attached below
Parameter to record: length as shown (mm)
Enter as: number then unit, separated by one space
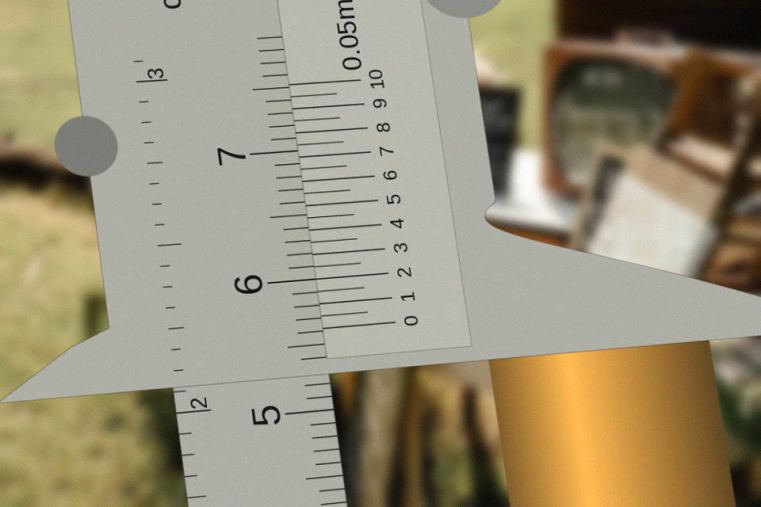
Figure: 56.2 mm
